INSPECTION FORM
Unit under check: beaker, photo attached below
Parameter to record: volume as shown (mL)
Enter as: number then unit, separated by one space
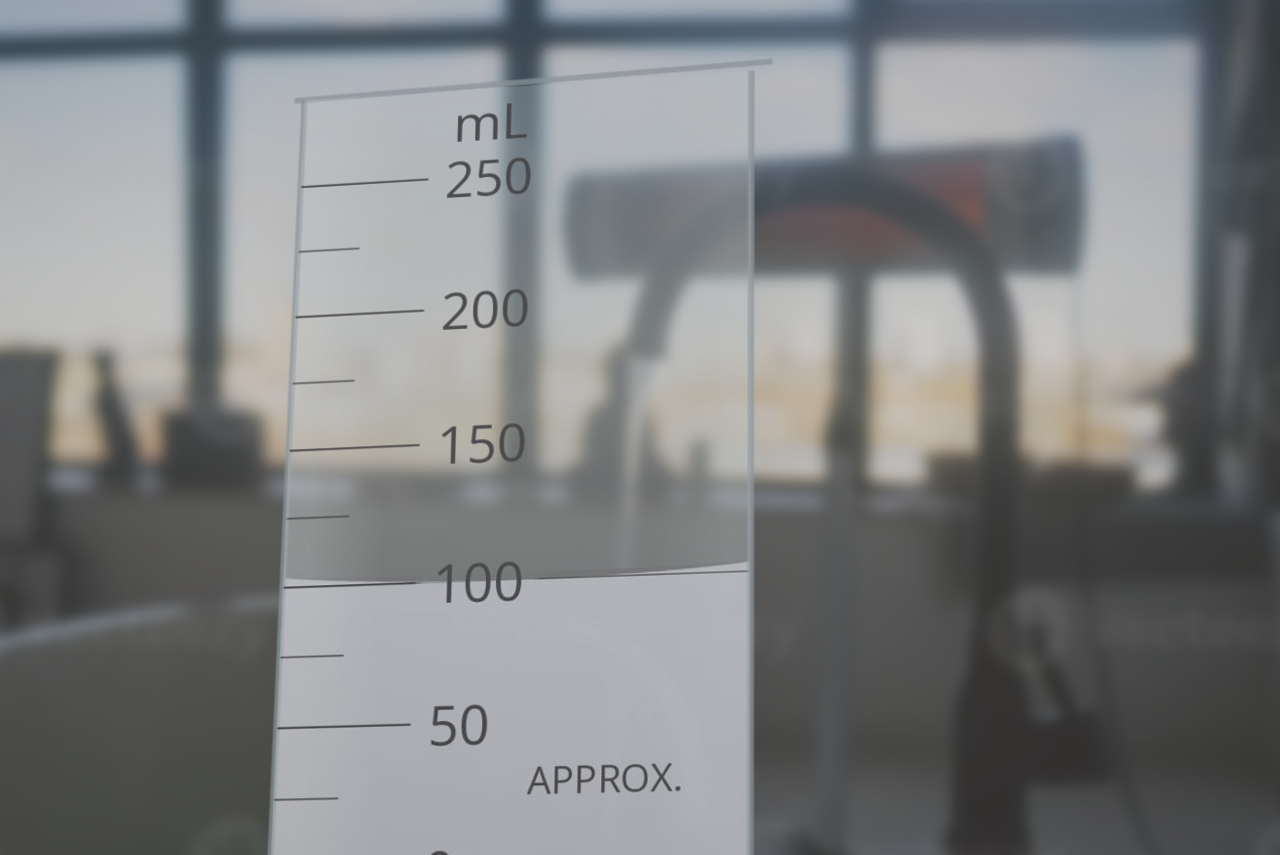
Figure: 100 mL
